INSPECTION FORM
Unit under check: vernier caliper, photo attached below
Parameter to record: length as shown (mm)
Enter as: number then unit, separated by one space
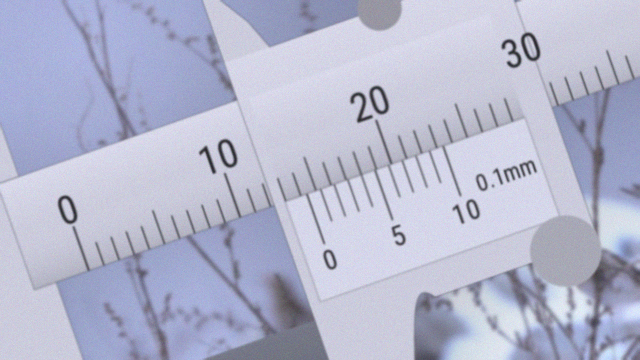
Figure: 14.4 mm
